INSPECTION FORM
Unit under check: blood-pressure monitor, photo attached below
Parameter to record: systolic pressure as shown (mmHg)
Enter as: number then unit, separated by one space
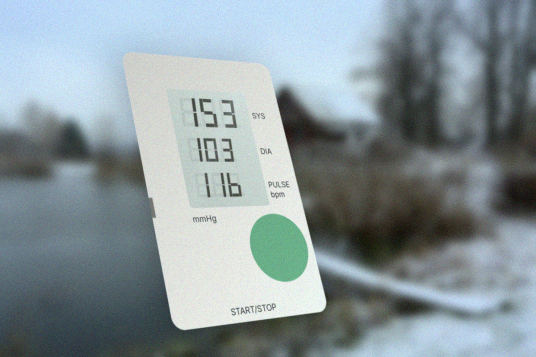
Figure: 153 mmHg
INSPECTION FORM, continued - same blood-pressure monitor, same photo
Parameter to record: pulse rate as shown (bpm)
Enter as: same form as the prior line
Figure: 116 bpm
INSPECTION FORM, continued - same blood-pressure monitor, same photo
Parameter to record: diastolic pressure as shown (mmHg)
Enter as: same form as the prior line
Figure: 103 mmHg
